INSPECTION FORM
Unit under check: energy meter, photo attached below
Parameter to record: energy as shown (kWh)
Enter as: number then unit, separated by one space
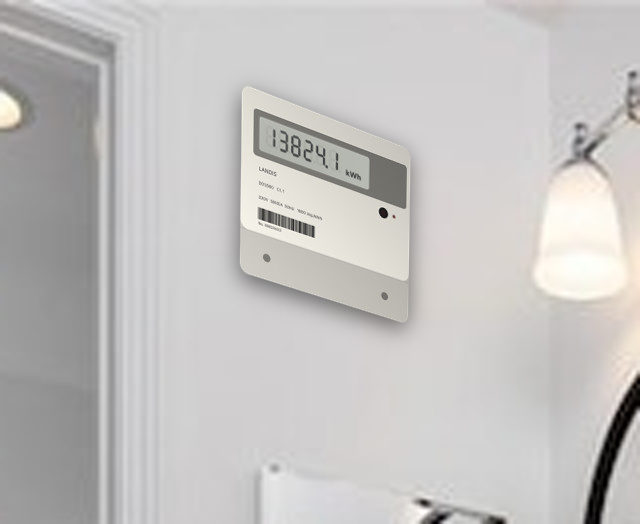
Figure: 13824.1 kWh
